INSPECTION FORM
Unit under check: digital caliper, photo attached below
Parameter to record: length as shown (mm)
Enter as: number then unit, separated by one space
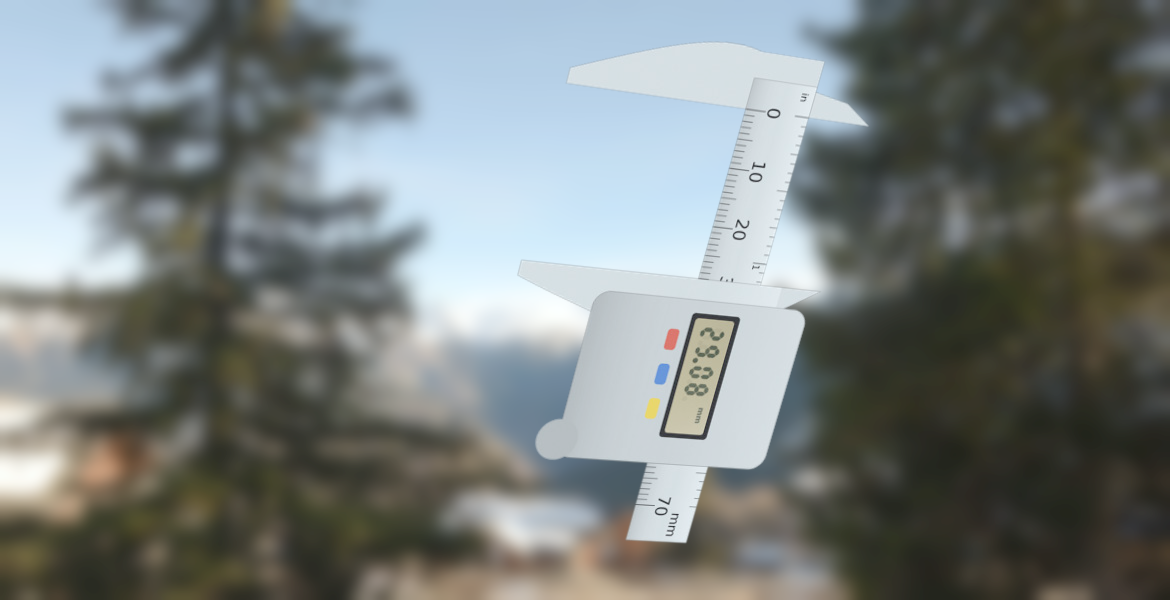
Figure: 29.08 mm
